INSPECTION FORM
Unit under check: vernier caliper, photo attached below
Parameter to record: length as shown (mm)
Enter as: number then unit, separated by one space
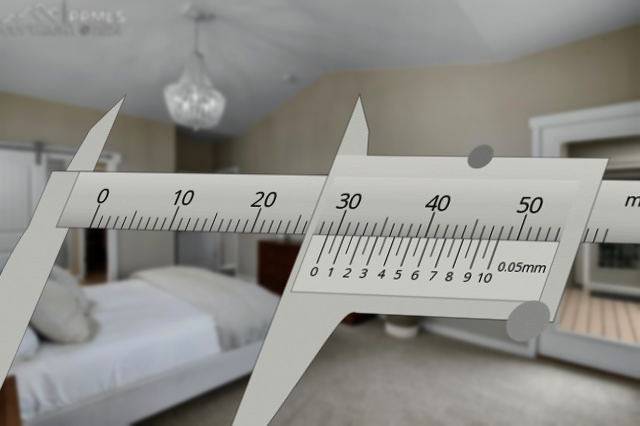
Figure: 29.0 mm
